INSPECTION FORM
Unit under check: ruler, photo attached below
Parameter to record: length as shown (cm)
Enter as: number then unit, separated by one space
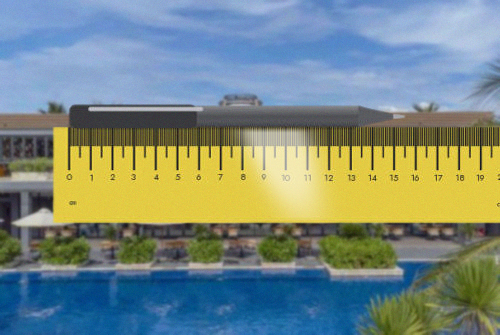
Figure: 15.5 cm
